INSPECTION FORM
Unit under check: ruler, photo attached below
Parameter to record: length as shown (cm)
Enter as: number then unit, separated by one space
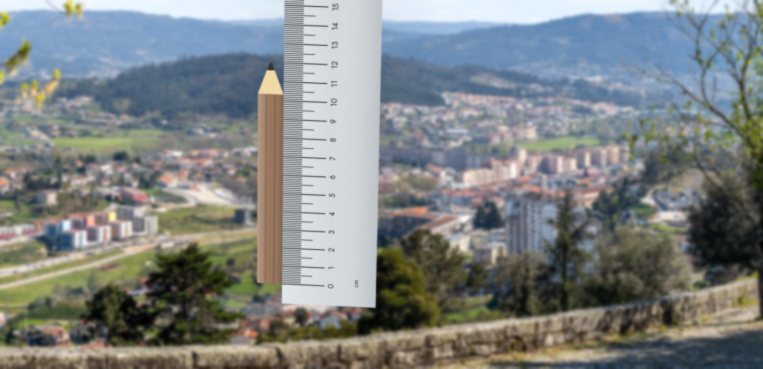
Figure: 12 cm
